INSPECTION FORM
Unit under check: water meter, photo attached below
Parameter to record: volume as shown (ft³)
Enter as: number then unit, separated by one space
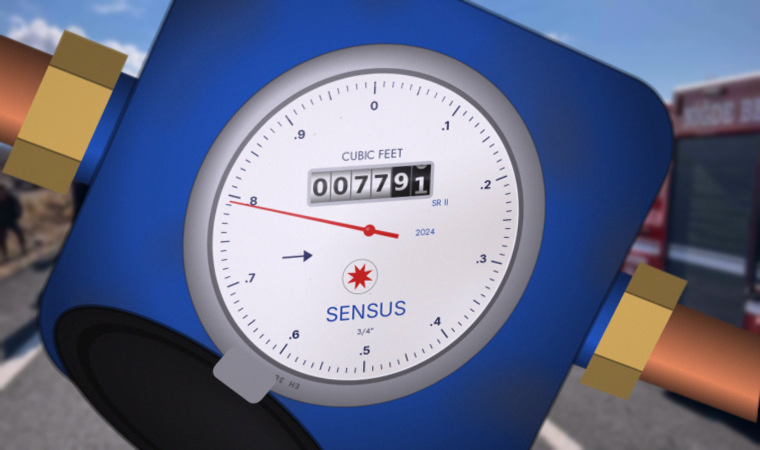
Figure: 7790.79 ft³
